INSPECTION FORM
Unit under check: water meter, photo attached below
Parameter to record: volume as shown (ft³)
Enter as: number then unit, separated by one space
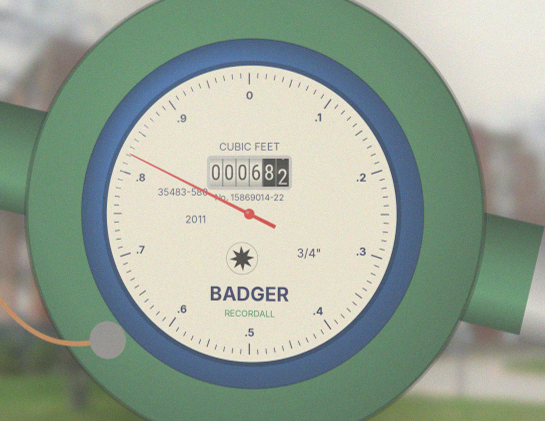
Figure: 681.82 ft³
